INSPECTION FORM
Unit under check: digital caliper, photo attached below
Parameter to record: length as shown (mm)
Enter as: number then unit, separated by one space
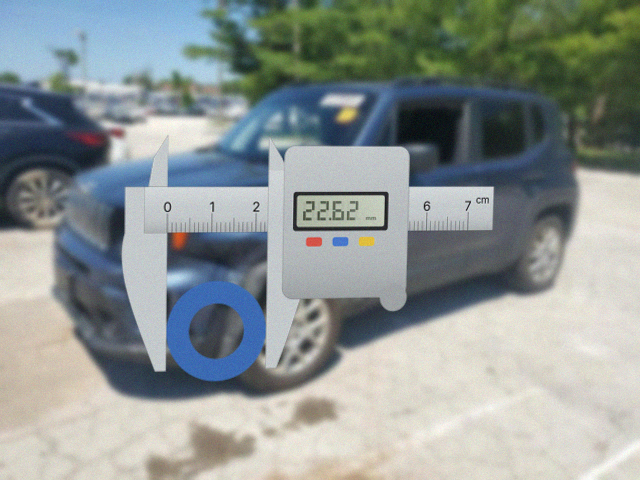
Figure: 22.62 mm
